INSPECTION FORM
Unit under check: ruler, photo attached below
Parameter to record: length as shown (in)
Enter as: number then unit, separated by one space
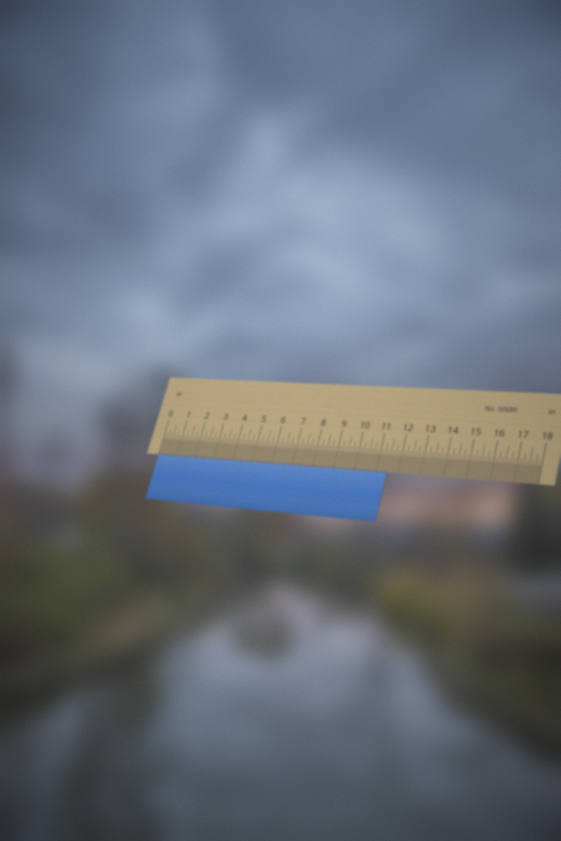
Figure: 11.5 in
